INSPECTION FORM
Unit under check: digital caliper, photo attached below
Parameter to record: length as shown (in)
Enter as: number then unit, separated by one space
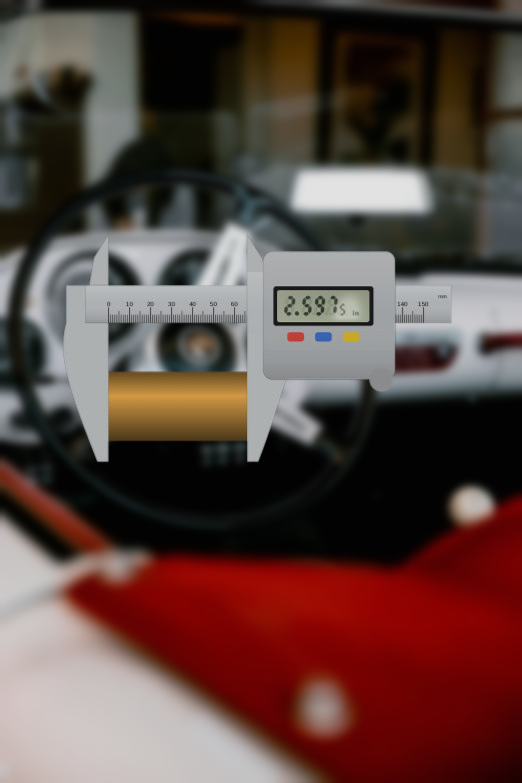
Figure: 2.5975 in
